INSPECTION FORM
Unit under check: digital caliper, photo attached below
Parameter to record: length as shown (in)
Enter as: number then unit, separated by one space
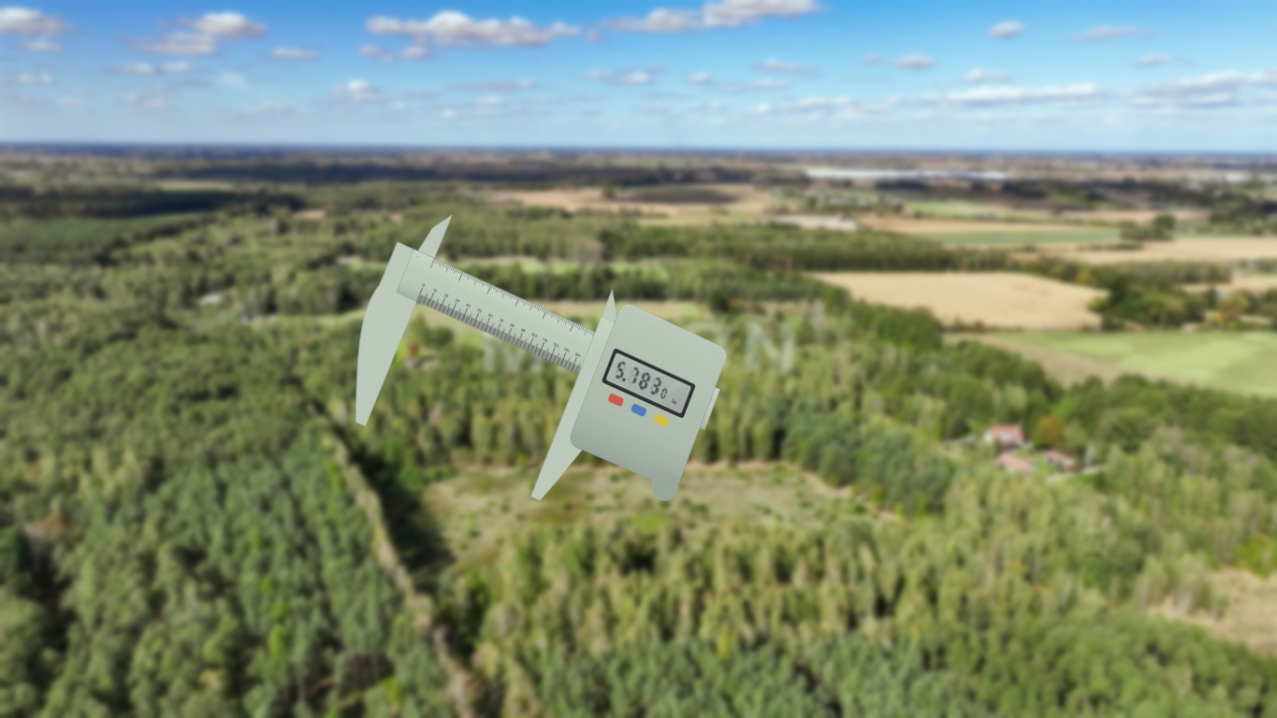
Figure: 5.7830 in
